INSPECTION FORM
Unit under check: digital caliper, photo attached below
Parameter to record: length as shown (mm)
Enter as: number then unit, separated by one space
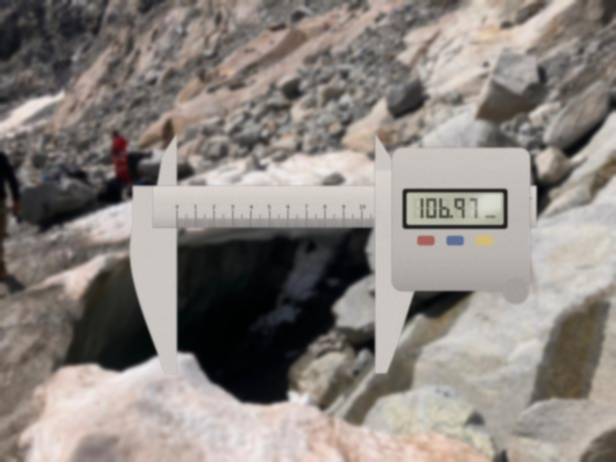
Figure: 106.97 mm
